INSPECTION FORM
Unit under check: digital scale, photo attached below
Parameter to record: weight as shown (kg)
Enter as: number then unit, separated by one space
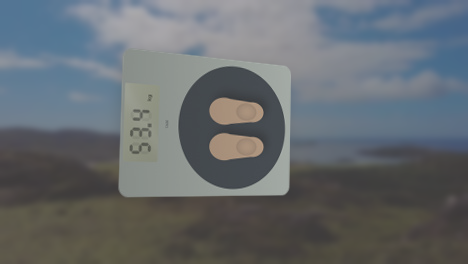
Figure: 53.4 kg
